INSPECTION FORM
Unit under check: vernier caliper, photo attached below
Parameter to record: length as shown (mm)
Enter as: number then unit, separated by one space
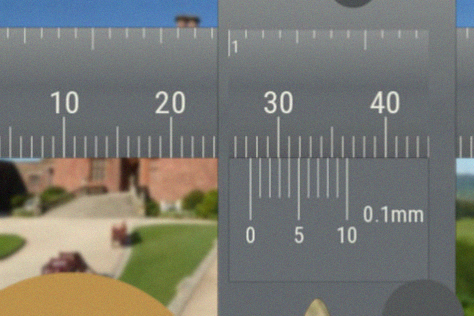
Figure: 27.4 mm
